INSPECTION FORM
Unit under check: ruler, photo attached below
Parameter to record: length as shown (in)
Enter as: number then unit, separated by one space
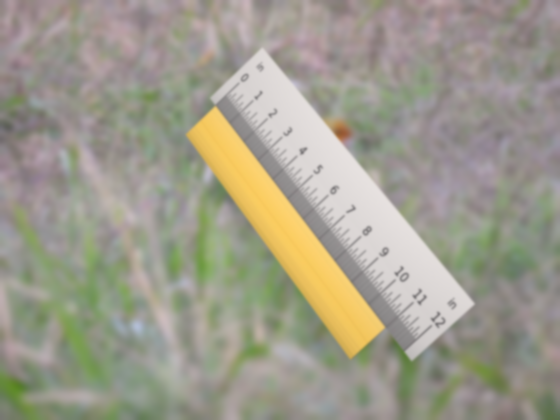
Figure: 11 in
